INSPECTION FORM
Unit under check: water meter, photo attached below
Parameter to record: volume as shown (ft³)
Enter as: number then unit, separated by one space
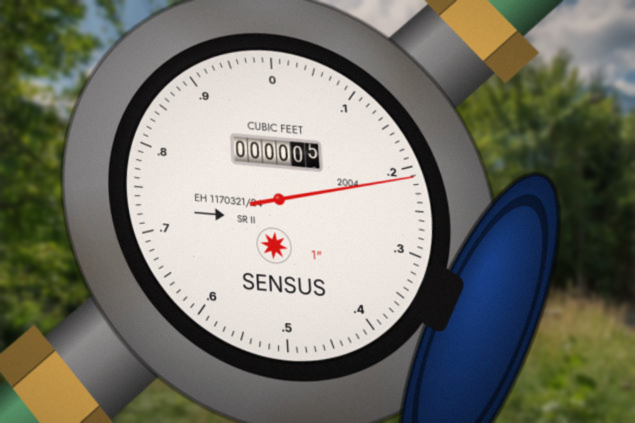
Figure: 5.21 ft³
